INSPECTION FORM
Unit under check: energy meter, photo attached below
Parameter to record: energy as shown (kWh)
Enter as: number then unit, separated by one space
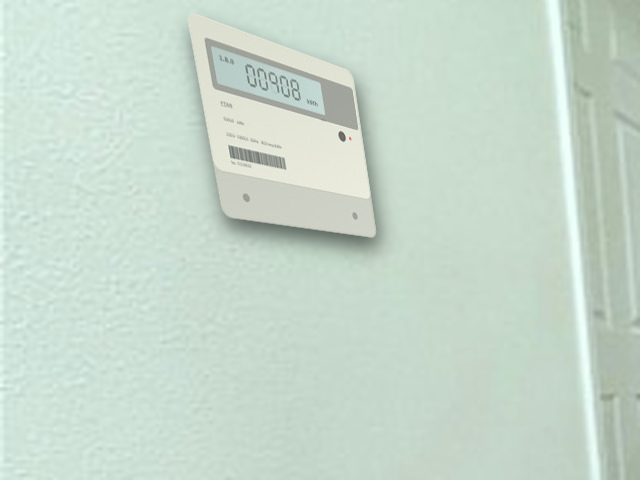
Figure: 908 kWh
